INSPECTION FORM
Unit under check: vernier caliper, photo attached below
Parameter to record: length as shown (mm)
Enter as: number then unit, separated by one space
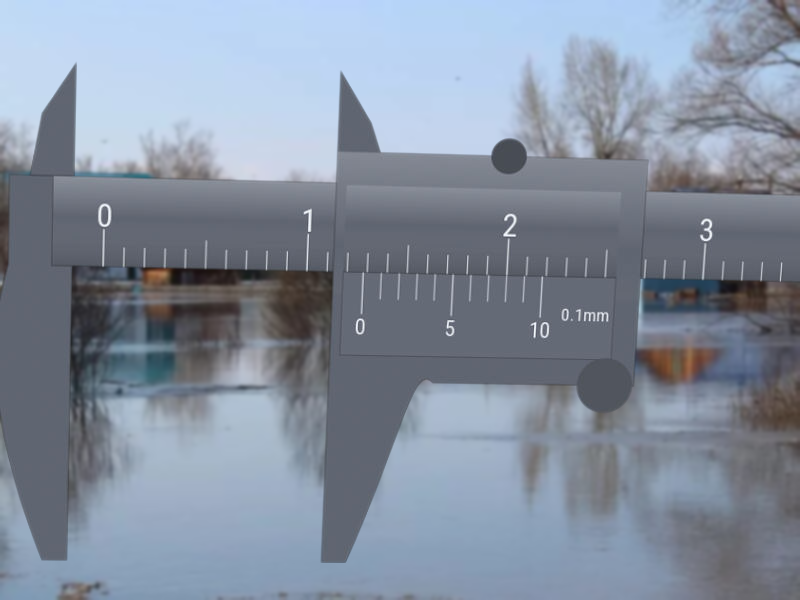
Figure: 12.8 mm
